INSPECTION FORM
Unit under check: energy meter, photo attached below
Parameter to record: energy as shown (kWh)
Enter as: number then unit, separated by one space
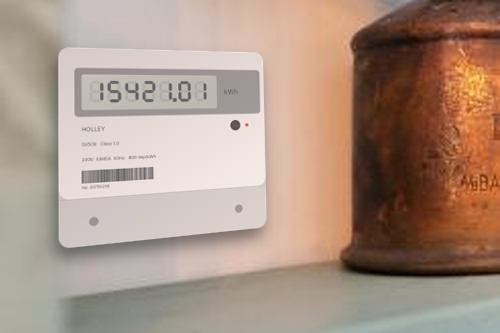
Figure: 15421.01 kWh
